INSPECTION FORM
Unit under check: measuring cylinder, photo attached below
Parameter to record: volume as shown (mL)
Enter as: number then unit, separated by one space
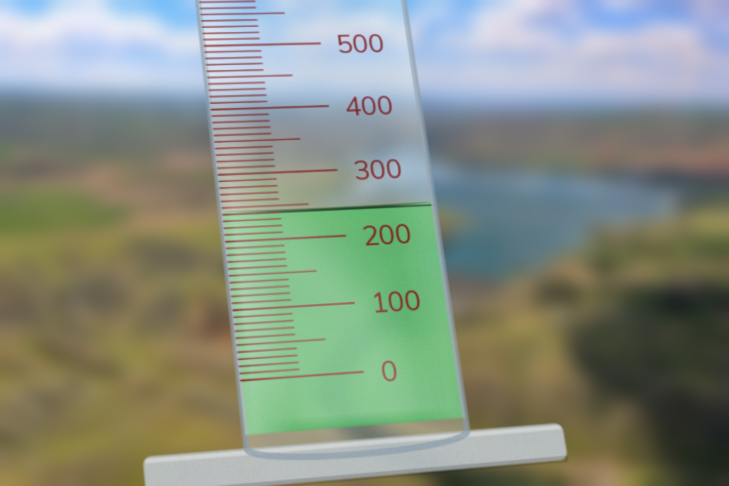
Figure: 240 mL
